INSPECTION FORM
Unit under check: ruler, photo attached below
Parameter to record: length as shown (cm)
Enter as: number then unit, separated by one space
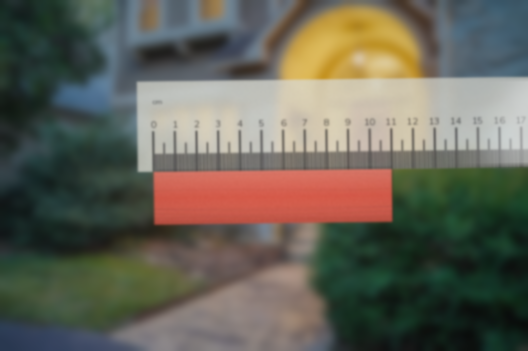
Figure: 11 cm
